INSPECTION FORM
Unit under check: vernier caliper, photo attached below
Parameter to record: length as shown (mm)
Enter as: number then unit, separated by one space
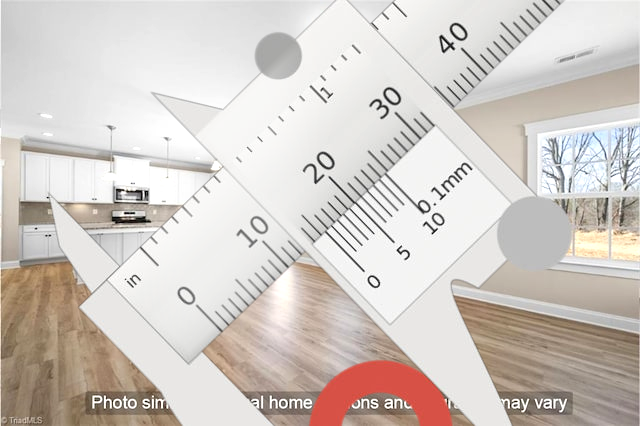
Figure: 15.6 mm
